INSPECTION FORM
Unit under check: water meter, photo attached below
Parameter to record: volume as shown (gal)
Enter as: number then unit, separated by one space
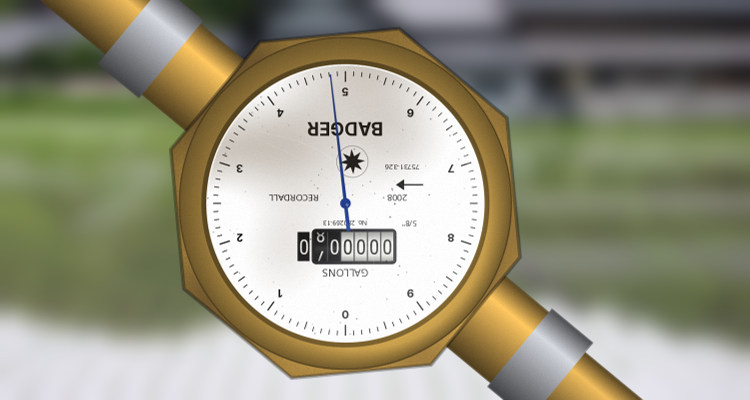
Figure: 74.8 gal
